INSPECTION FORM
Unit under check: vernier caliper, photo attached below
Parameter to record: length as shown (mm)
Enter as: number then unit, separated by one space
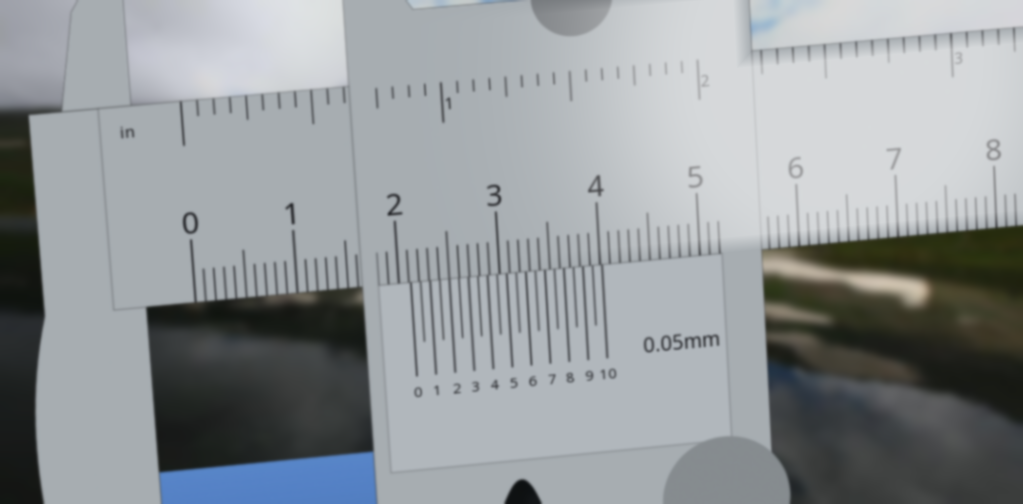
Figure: 21.2 mm
